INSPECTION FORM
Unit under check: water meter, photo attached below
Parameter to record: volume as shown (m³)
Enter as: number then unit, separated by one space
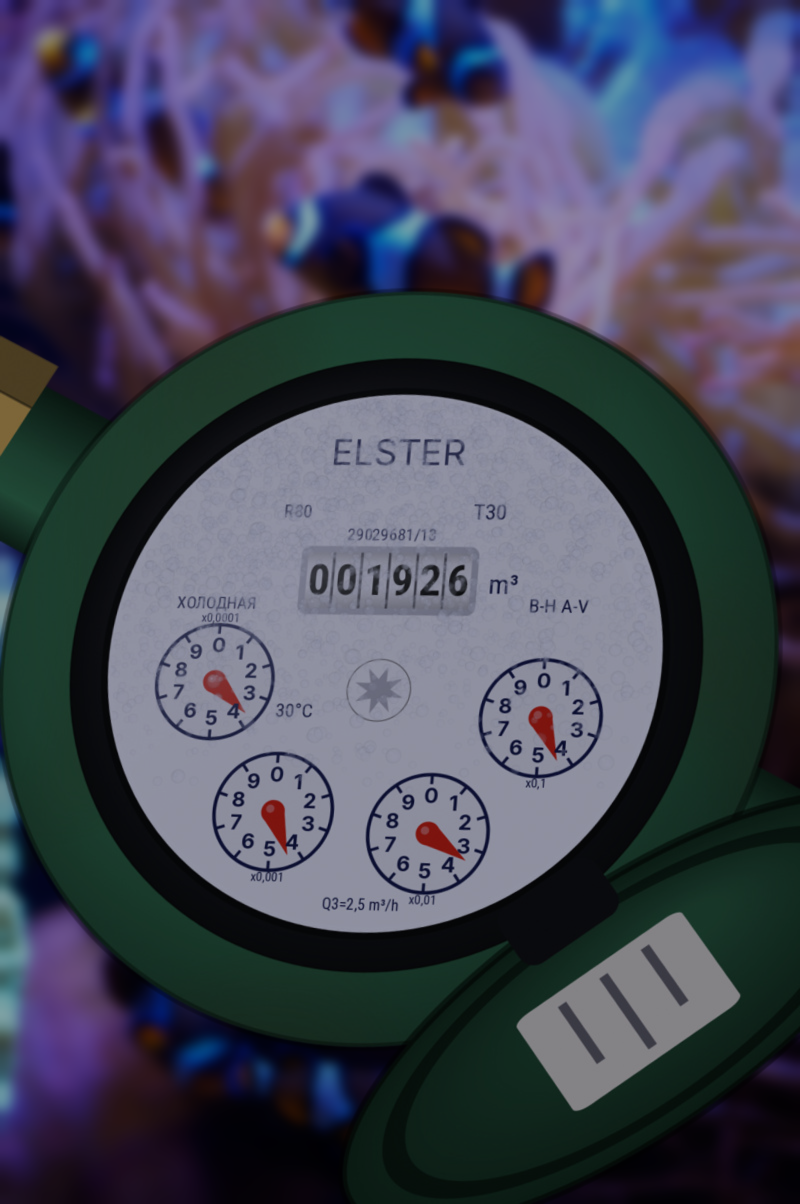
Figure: 1926.4343 m³
